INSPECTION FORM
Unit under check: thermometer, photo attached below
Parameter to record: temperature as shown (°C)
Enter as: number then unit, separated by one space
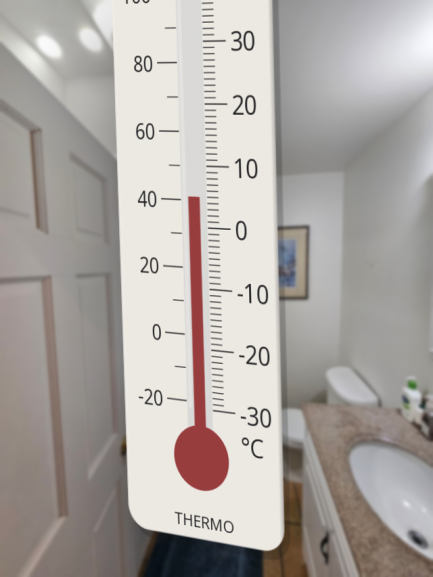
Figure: 5 °C
